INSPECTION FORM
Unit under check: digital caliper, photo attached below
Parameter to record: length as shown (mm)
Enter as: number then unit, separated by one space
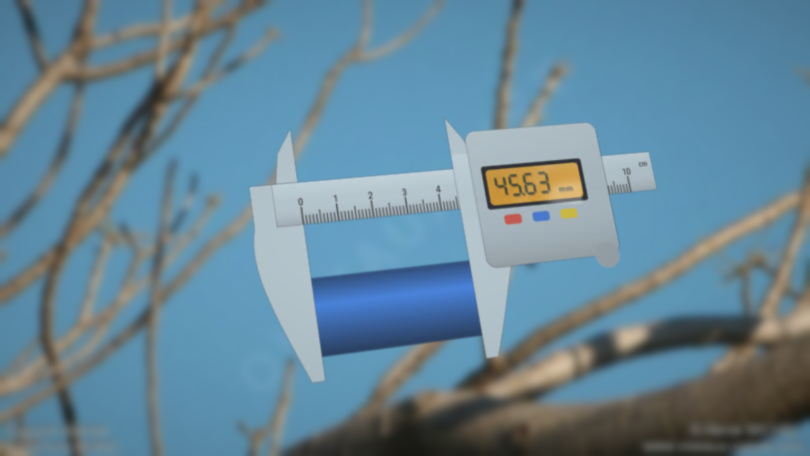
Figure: 45.63 mm
